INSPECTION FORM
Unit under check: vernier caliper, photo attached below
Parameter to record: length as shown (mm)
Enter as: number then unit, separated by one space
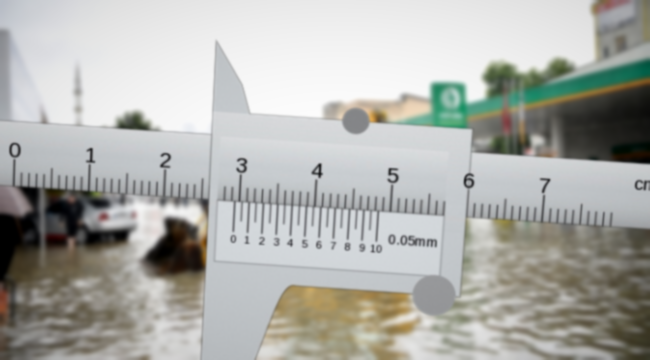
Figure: 29.4 mm
